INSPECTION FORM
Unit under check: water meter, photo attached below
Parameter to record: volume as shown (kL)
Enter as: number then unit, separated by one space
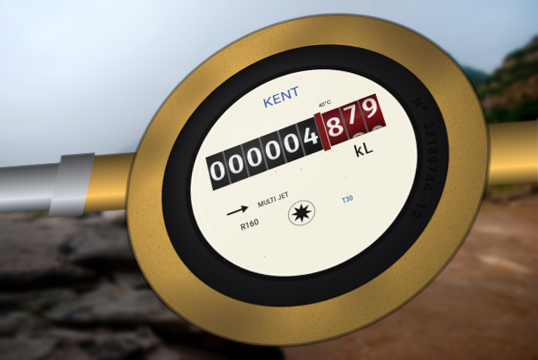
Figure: 4.879 kL
